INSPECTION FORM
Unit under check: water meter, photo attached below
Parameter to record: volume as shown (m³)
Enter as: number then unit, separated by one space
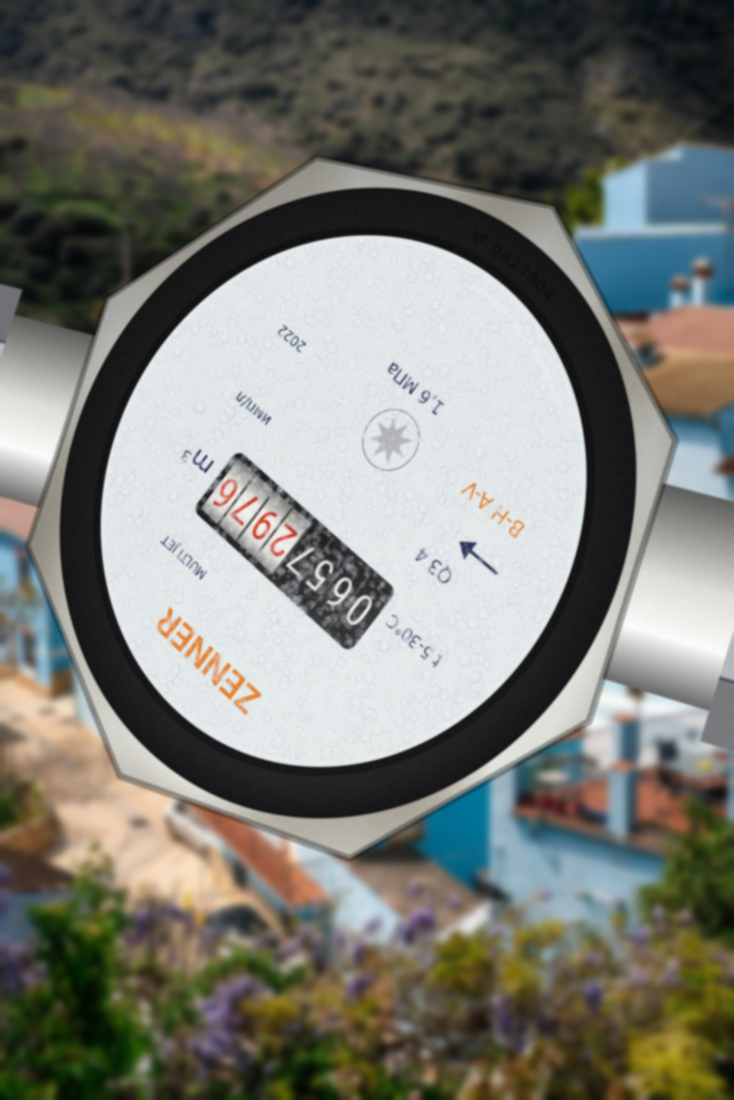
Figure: 657.2976 m³
